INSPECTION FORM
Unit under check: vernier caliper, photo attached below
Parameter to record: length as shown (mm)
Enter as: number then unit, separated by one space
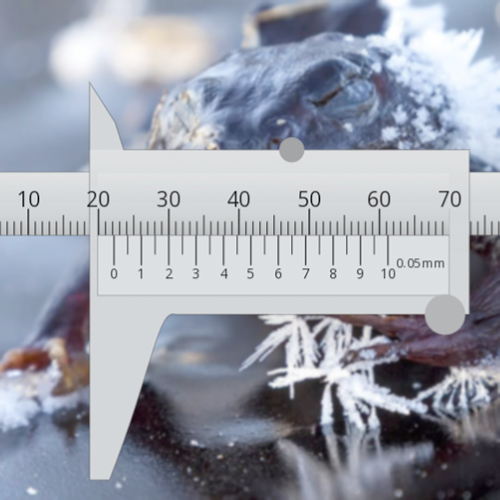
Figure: 22.2 mm
